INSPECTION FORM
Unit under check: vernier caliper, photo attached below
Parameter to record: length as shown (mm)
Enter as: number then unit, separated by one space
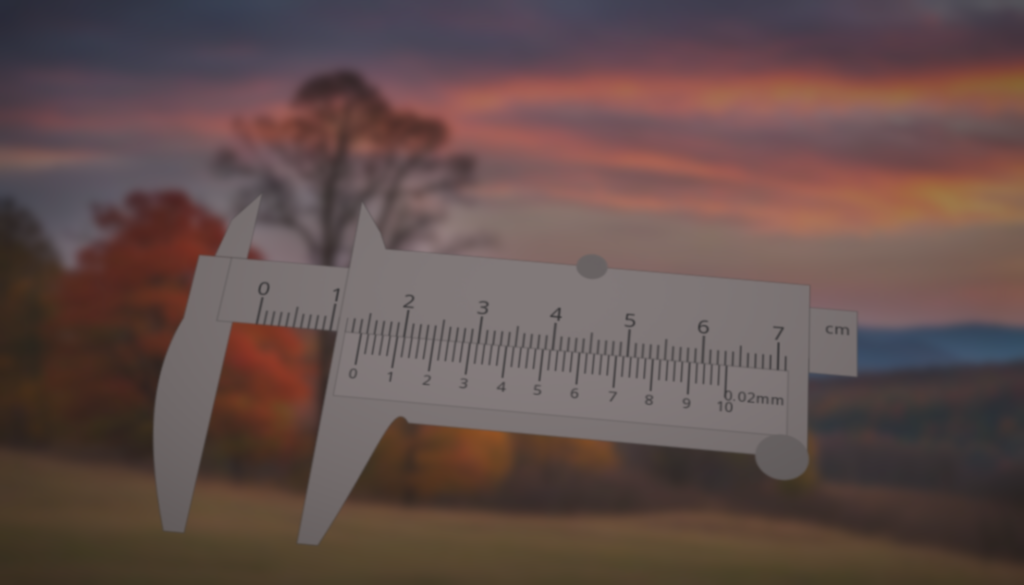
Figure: 14.2 mm
